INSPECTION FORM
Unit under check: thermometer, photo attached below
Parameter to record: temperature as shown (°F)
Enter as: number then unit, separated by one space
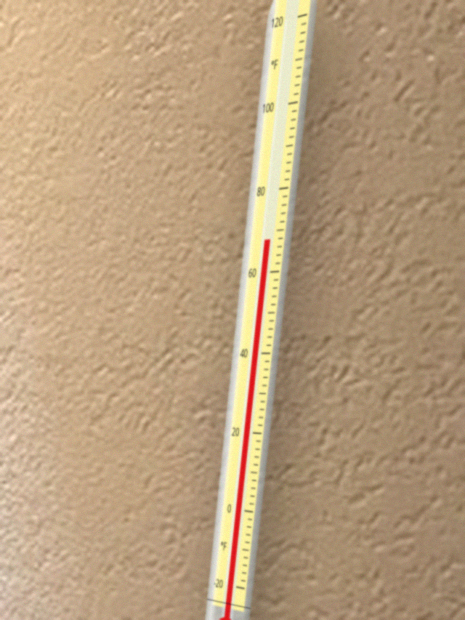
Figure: 68 °F
